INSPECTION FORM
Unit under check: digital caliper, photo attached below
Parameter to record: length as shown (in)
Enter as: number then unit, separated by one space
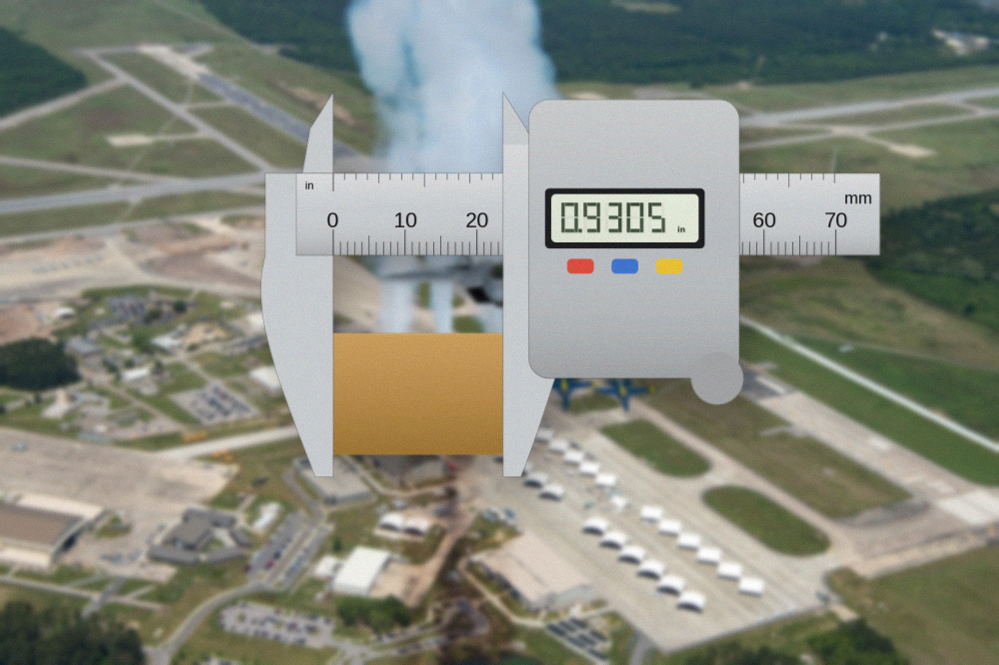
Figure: 0.9305 in
